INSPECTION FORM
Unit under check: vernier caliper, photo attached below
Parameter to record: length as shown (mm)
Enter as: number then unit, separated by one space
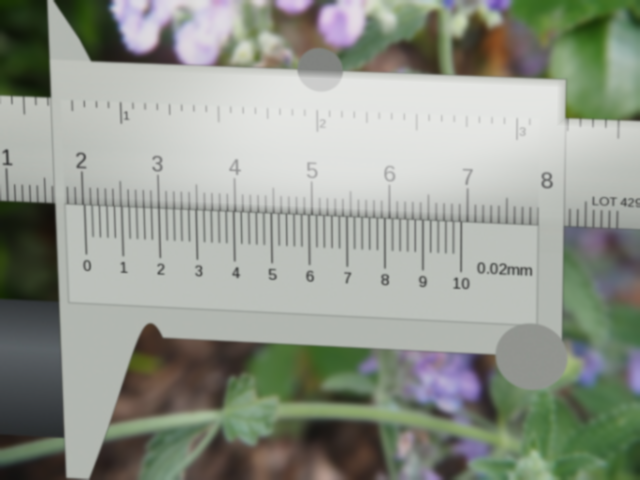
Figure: 20.2 mm
